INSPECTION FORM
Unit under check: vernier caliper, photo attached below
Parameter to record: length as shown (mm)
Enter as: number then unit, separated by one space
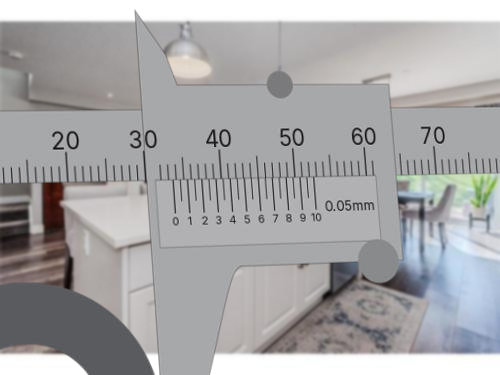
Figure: 33.6 mm
